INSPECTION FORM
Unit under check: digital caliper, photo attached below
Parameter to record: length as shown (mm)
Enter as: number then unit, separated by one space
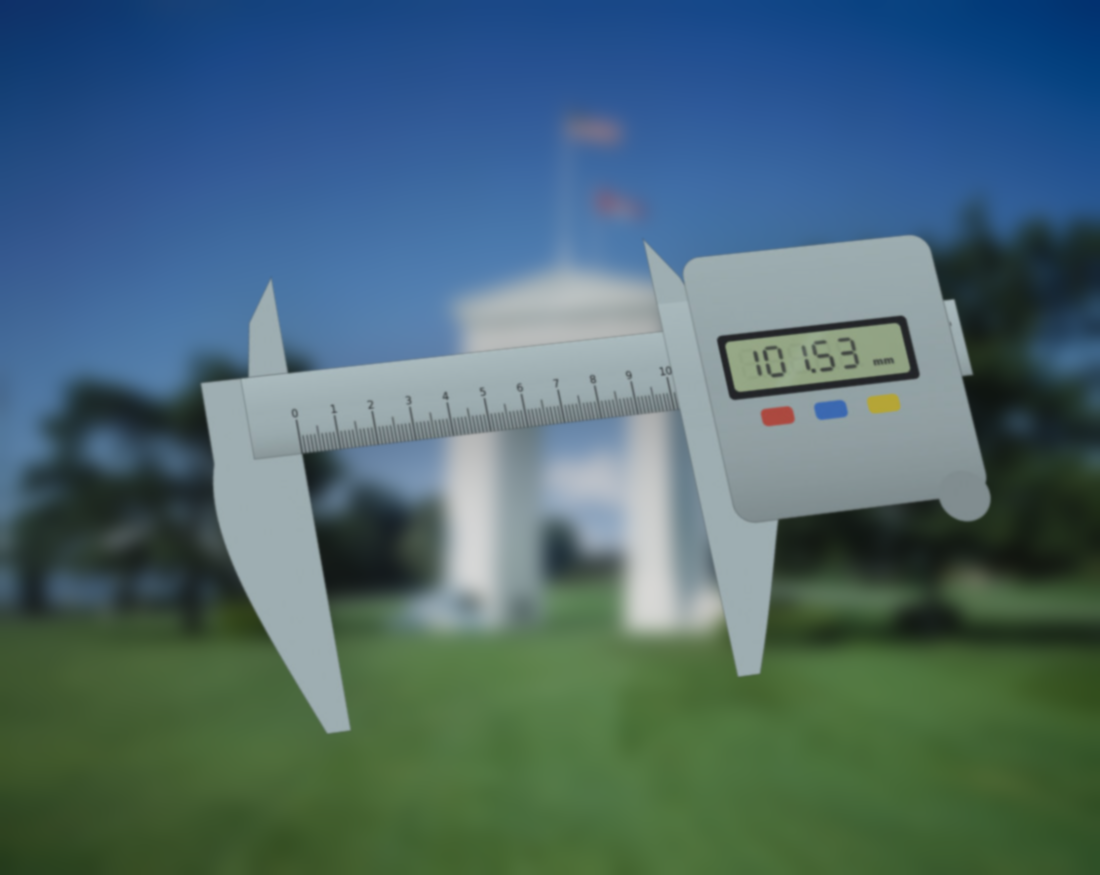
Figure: 101.53 mm
